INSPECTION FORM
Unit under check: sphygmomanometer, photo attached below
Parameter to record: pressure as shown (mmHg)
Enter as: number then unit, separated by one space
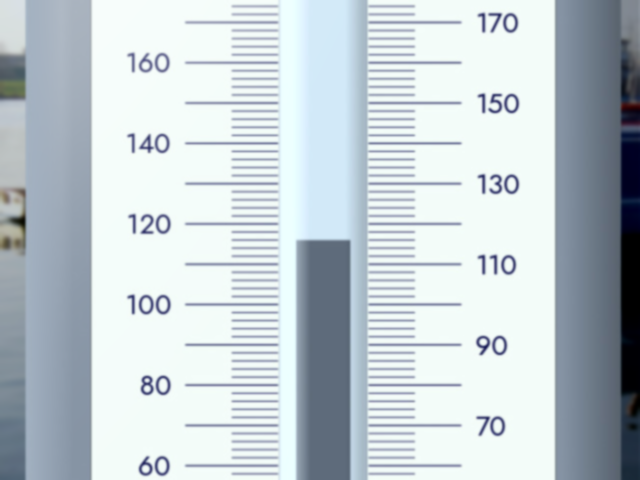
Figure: 116 mmHg
